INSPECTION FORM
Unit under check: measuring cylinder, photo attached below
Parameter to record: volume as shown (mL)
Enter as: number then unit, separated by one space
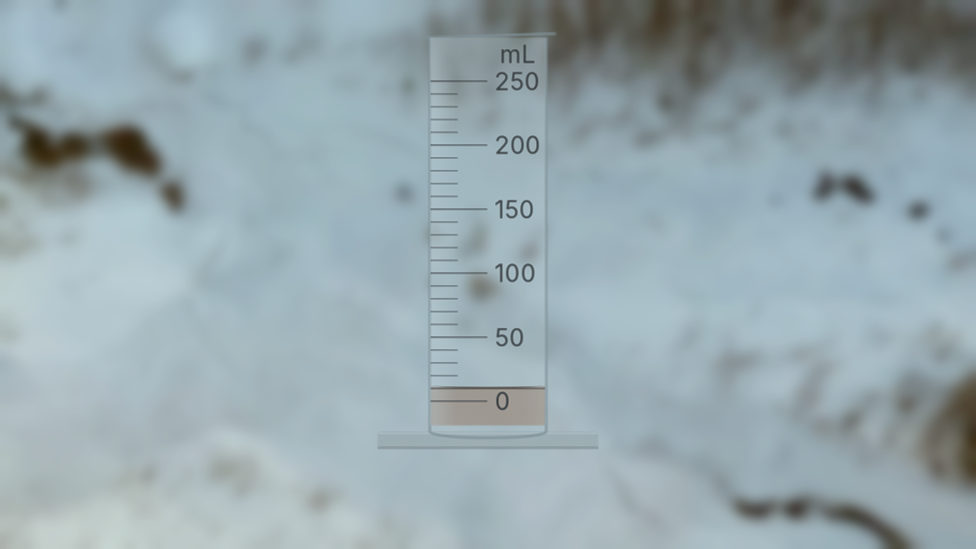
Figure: 10 mL
